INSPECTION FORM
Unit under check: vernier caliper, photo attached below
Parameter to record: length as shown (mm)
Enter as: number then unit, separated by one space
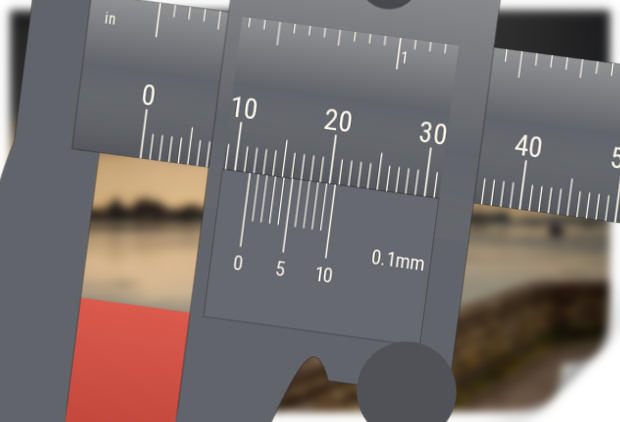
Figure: 11.6 mm
